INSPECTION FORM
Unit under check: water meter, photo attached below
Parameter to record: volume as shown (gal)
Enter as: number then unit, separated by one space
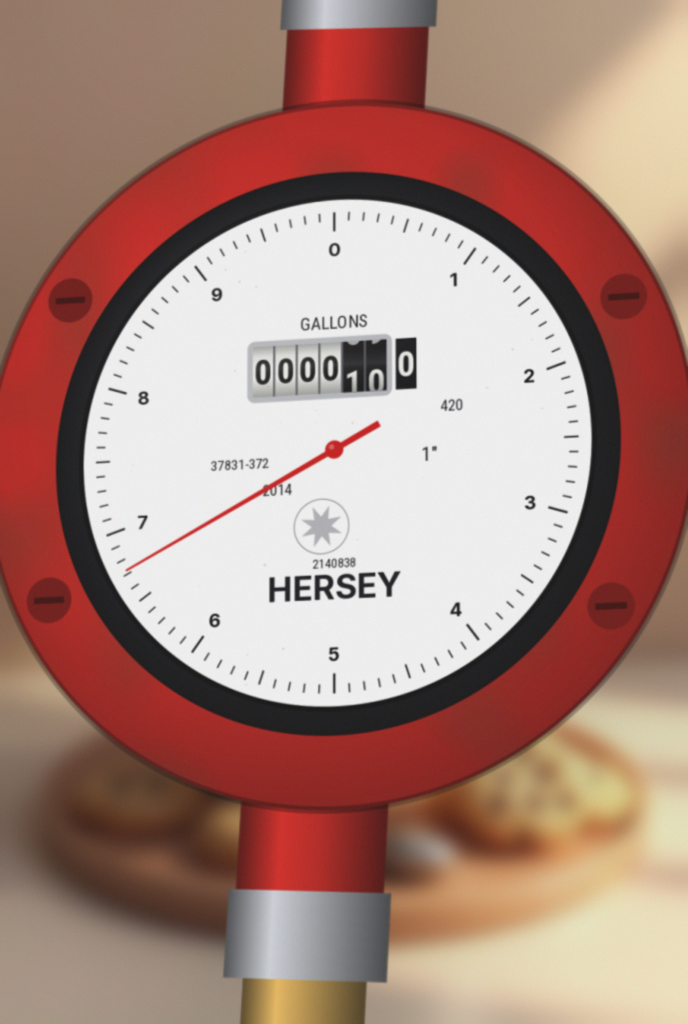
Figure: 96.7 gal
